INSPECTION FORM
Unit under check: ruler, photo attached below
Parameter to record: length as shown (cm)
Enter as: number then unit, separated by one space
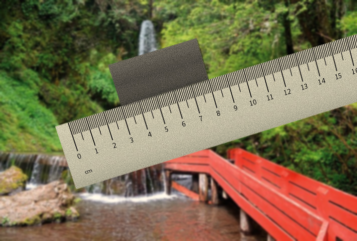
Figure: 5 cm
